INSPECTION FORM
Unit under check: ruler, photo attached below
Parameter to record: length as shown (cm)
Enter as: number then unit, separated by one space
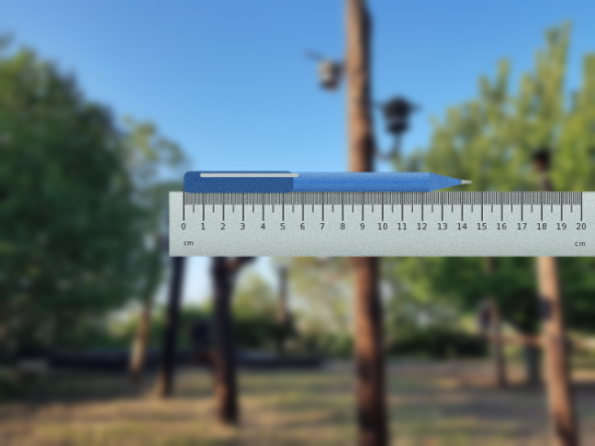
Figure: 14.5 cm
